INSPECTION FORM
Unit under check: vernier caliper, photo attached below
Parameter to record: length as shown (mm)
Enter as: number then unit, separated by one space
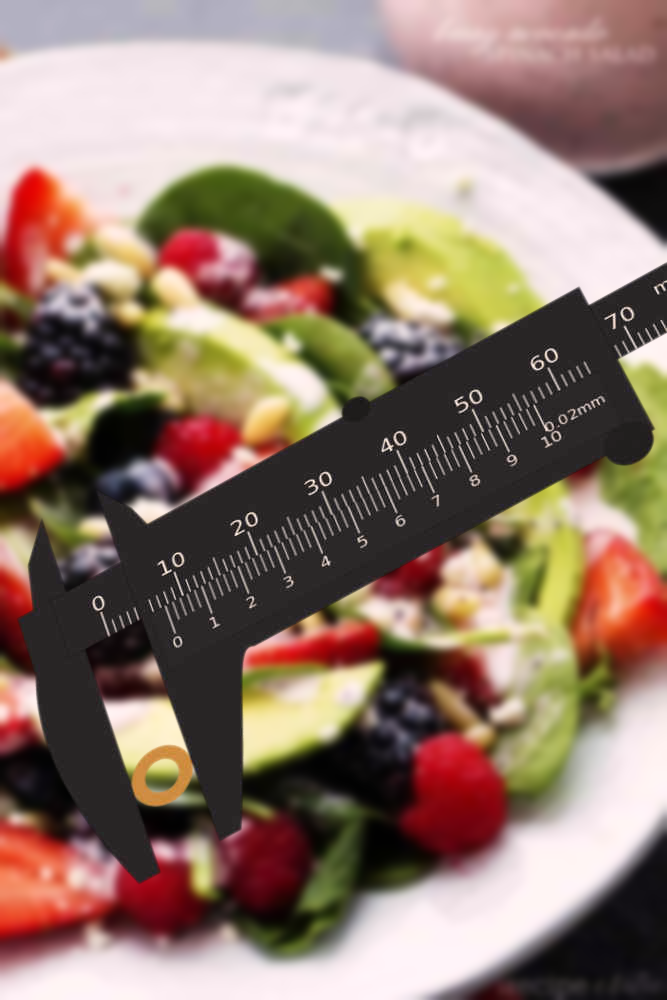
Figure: 7.6 mm
